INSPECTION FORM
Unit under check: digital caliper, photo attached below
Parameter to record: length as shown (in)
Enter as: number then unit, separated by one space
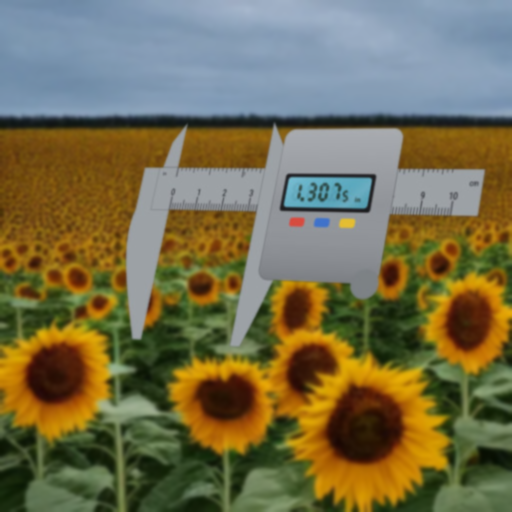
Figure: 1.3075 in
